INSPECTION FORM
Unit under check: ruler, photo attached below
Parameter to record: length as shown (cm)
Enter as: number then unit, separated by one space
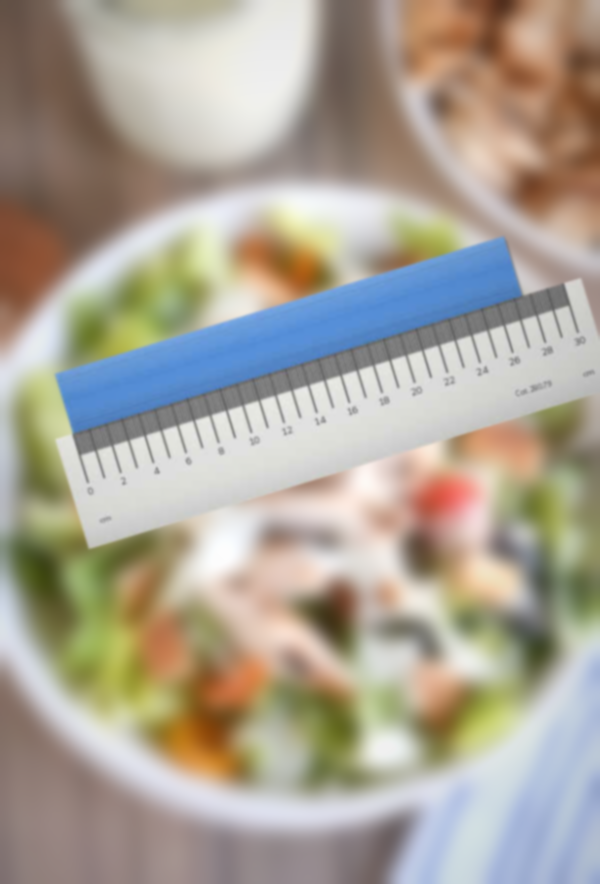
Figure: 27.5 cm
